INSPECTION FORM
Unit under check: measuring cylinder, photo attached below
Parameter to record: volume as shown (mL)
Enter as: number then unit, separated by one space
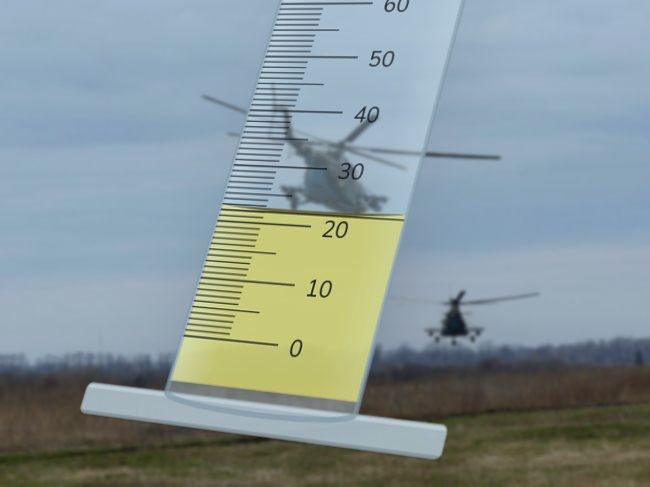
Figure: 22 mL
